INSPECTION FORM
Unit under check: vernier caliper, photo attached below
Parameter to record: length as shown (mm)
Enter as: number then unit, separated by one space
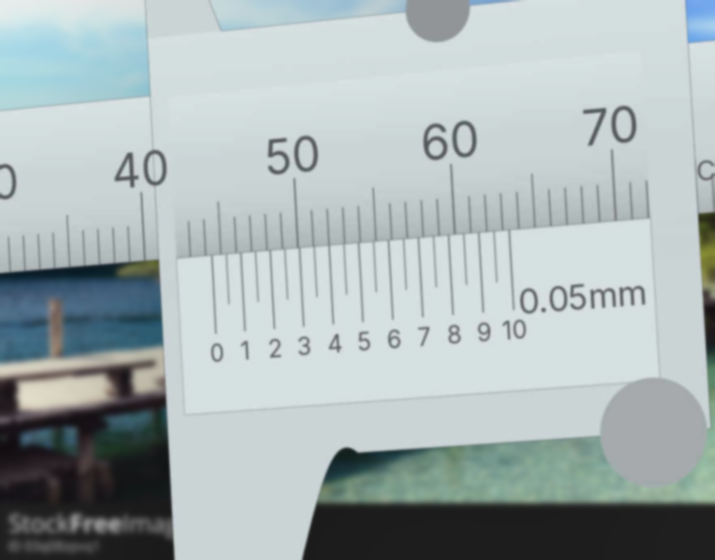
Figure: 44.4 mm
